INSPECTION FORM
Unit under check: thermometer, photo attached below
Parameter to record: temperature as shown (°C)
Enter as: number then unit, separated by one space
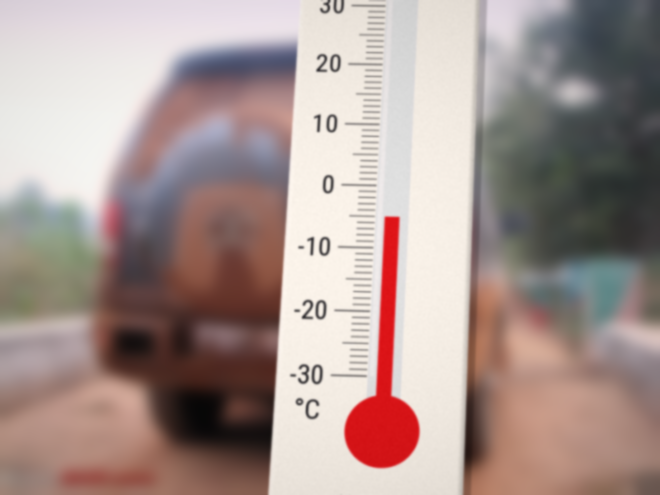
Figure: -5 °C
